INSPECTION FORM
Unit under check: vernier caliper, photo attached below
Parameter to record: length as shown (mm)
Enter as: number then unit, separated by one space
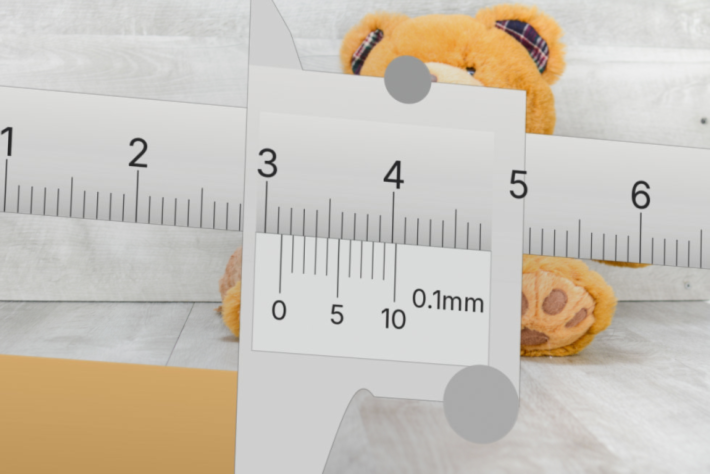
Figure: 31.3 mm
